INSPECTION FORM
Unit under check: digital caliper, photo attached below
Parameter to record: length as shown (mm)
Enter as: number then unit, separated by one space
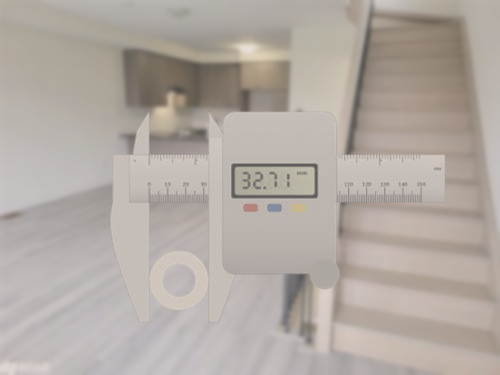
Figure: 32.71 mm
